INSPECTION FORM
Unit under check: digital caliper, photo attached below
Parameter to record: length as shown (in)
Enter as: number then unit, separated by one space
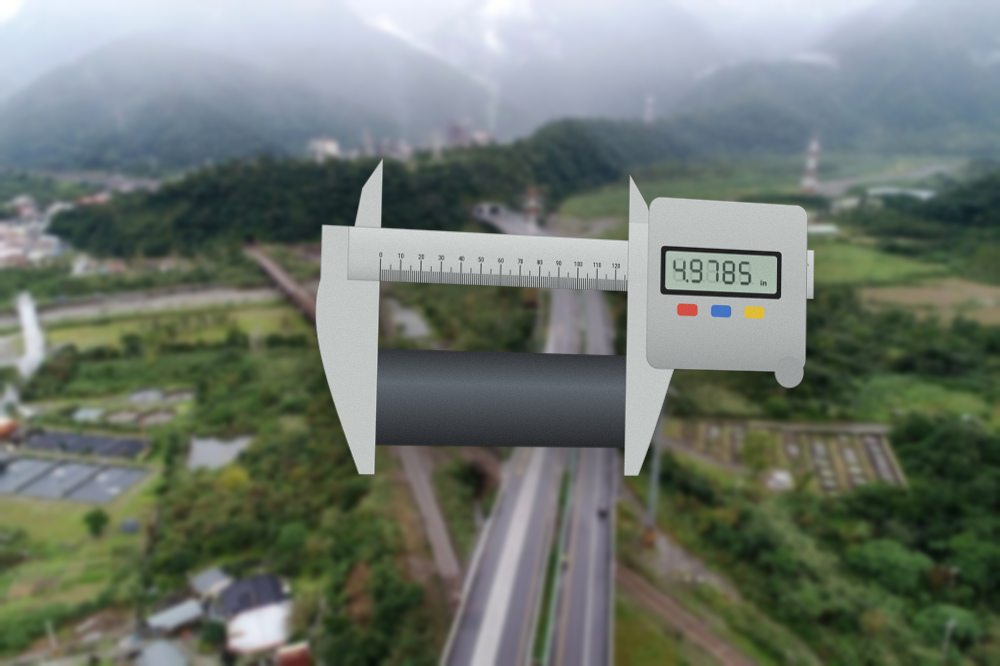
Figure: 4.9785 in
